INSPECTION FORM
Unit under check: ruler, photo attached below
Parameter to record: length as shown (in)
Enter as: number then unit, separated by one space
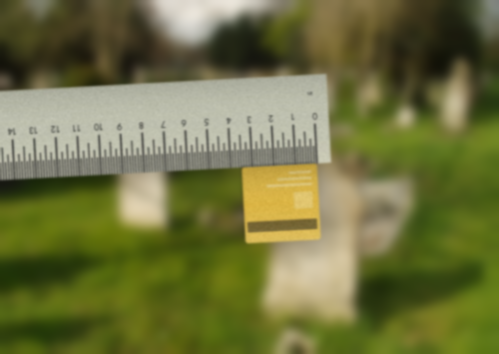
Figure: 3.5 in
